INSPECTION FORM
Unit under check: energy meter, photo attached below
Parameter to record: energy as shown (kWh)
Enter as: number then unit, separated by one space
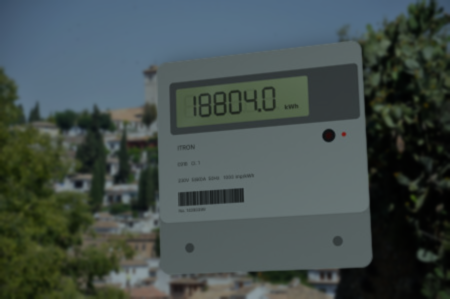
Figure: 18804.0 kWh
